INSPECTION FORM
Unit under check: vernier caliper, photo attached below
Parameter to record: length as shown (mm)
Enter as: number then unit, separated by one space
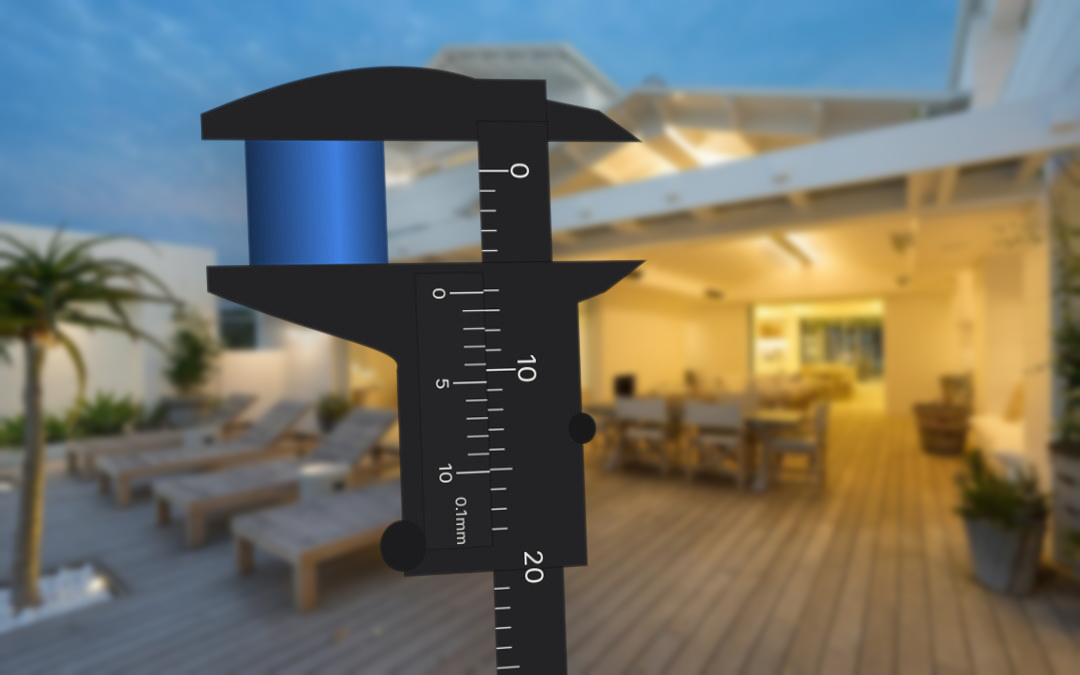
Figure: 6.1 mm
